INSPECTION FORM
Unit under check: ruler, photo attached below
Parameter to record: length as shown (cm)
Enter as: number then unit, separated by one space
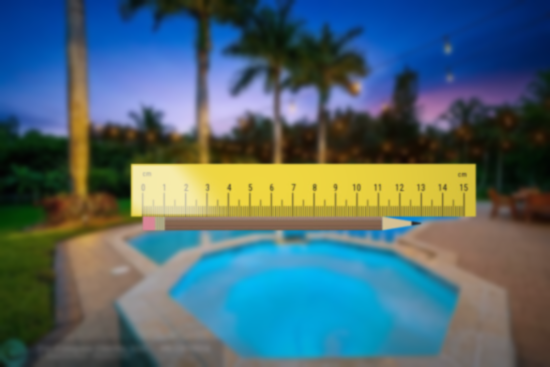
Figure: 13 cm
